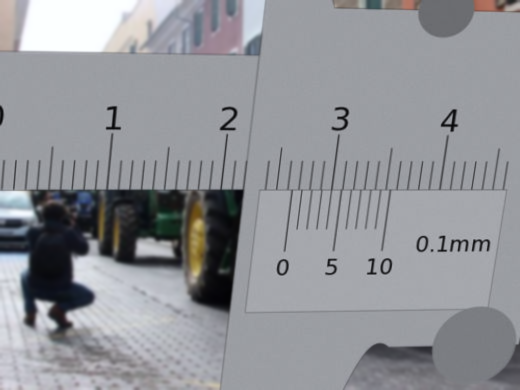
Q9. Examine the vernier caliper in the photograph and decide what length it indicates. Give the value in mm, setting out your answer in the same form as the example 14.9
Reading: 26.4
